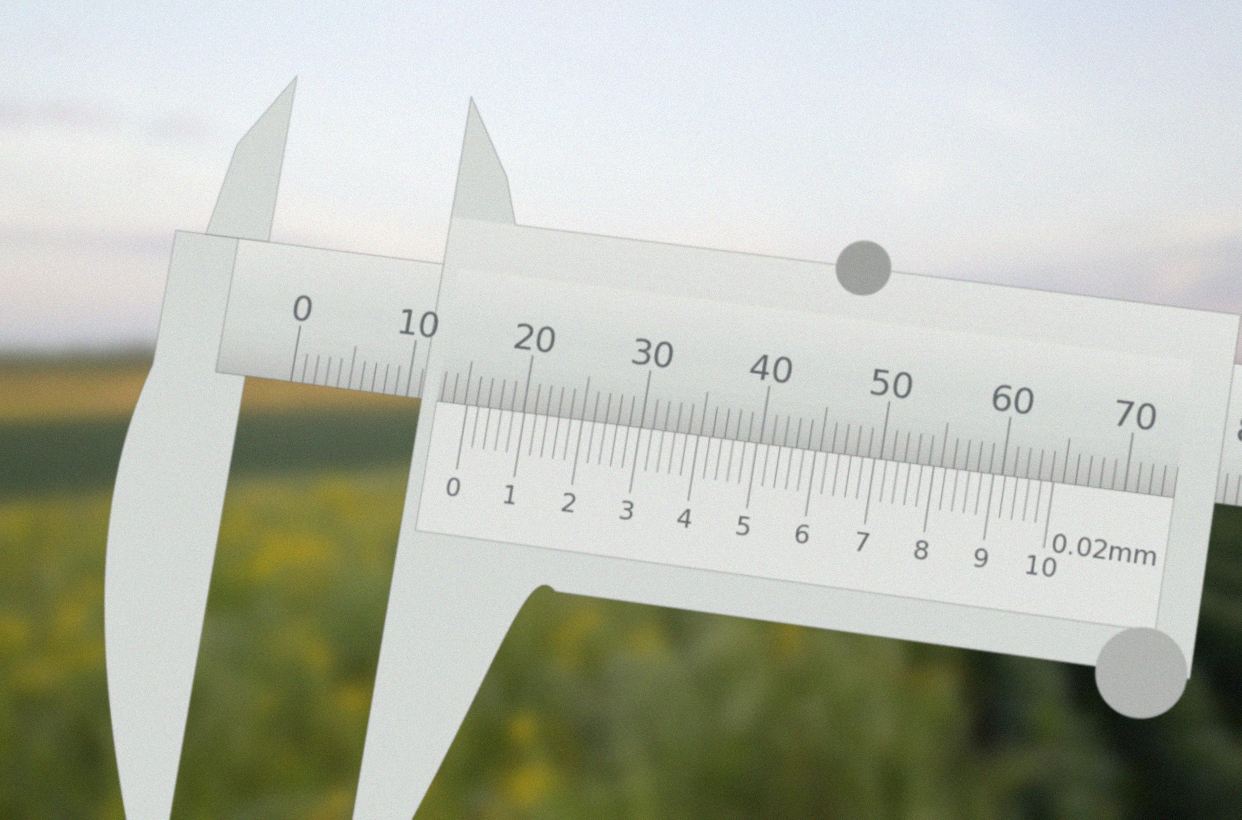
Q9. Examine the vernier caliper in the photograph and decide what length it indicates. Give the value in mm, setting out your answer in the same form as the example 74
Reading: 15.2
